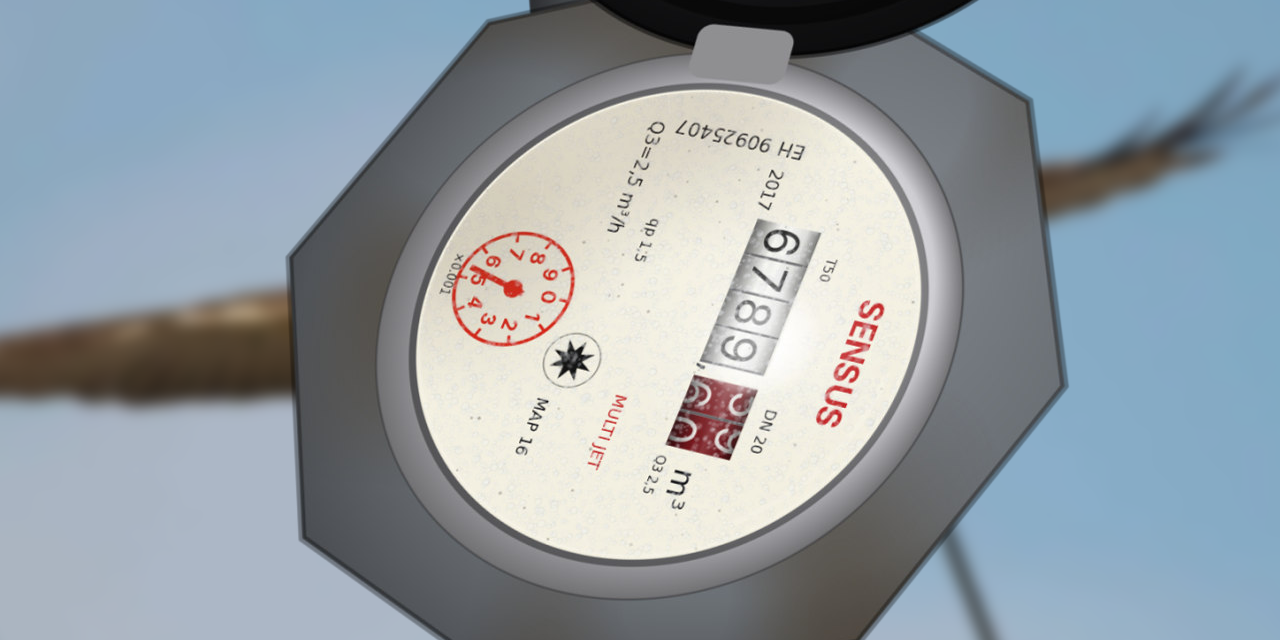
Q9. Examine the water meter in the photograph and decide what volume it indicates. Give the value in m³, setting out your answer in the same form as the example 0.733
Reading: 6789.595
